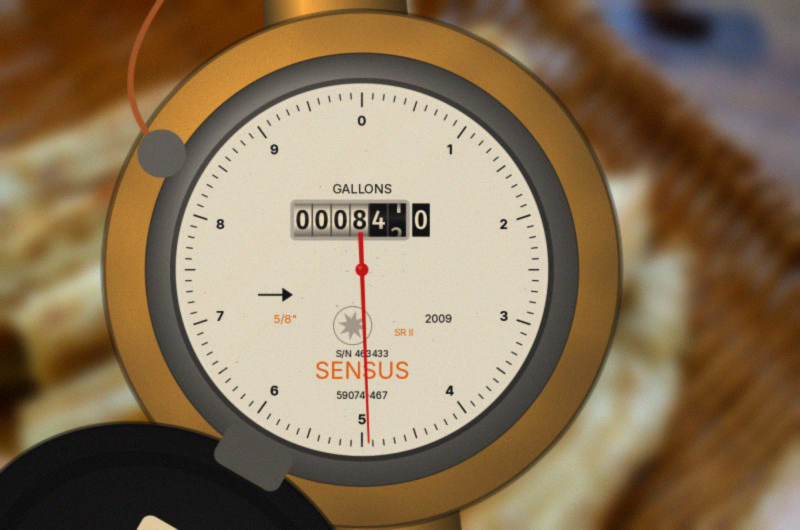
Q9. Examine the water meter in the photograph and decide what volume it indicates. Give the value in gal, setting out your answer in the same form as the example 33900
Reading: 8414.9
